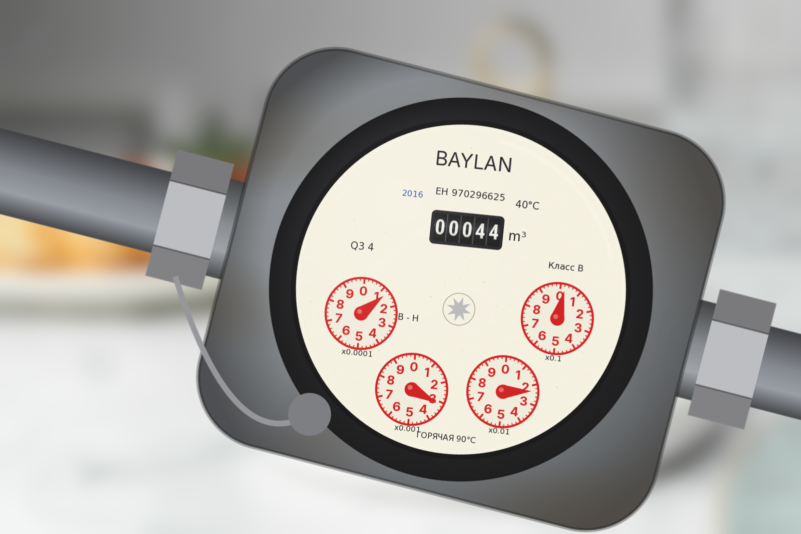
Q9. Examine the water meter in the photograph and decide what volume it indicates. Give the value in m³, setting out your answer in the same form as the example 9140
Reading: 44.0231
